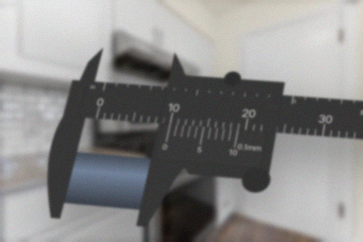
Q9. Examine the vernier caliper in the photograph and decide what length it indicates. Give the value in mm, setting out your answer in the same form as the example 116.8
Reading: 10.0
